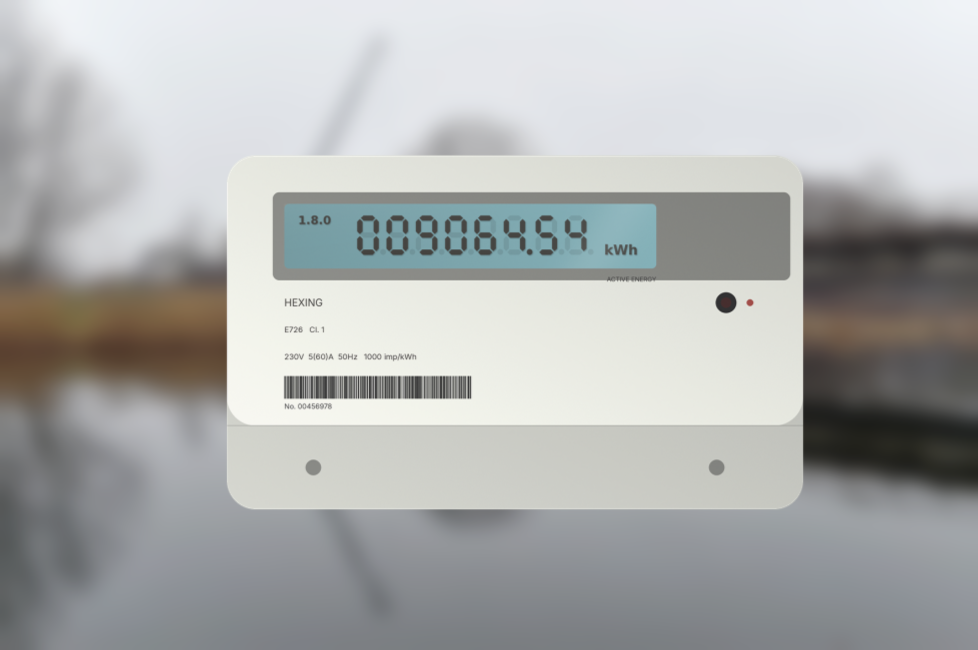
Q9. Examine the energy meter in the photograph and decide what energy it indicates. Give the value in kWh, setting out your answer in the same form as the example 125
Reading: 9064.54
